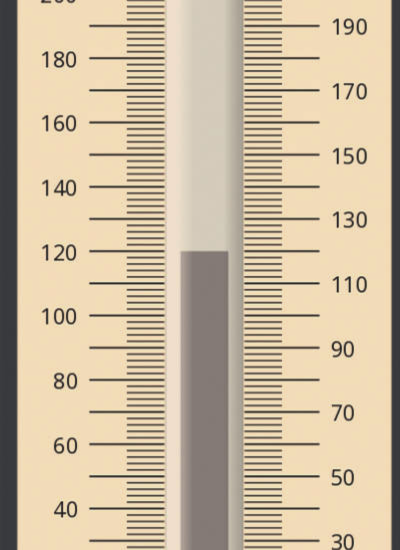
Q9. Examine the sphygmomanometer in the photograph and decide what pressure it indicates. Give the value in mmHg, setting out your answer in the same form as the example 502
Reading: 120
